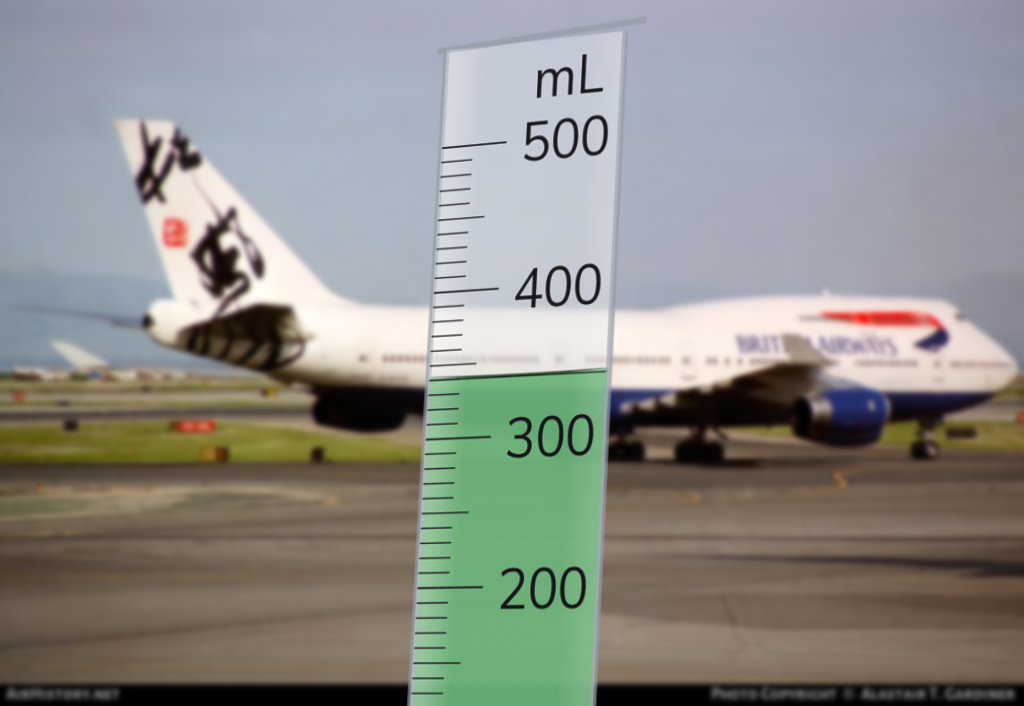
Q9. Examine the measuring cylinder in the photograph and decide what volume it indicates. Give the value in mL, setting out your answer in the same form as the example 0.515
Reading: 340
